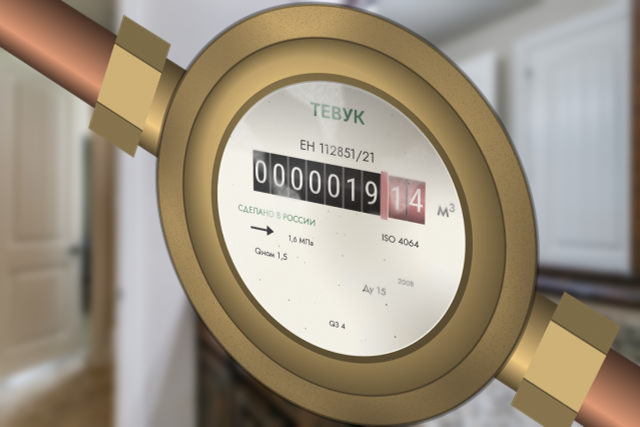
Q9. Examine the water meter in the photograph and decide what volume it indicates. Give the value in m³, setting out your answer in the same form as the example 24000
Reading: 19.14
